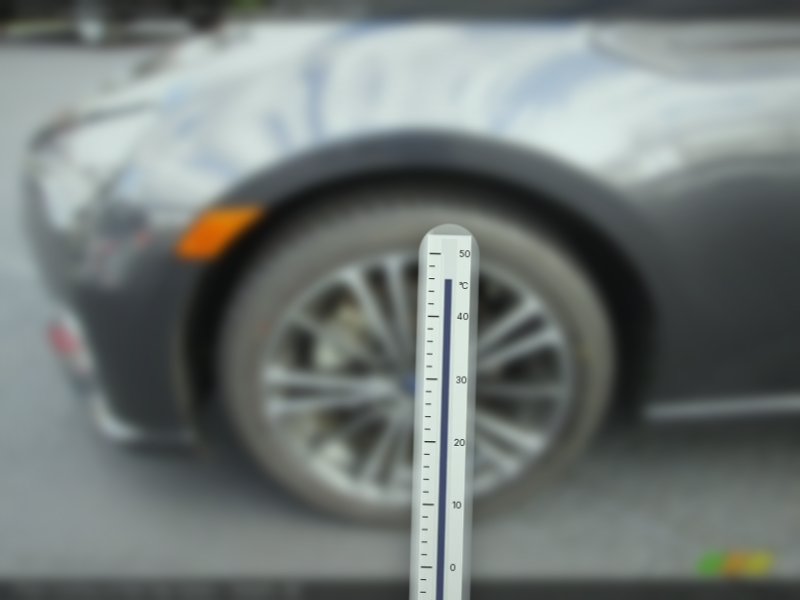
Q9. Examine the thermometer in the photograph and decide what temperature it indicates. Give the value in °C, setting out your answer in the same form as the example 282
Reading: 46
